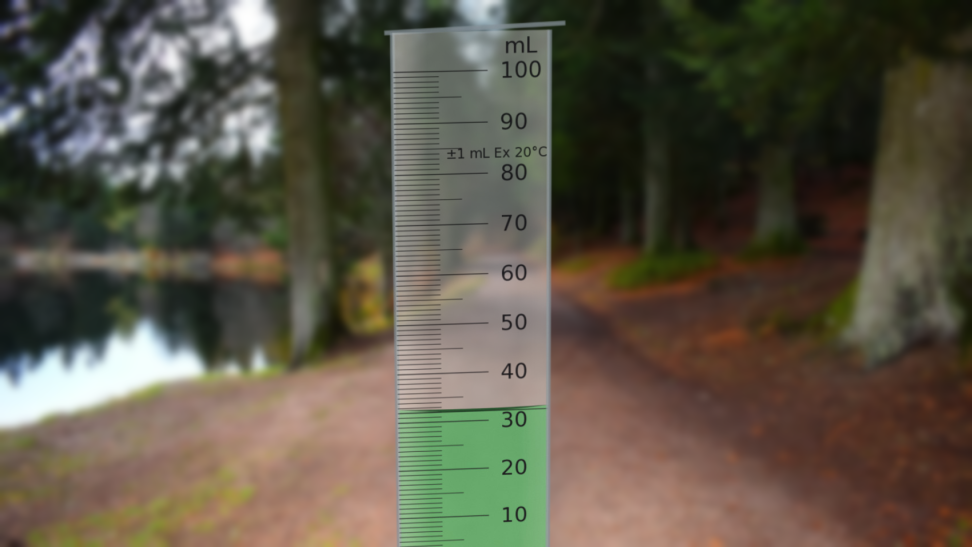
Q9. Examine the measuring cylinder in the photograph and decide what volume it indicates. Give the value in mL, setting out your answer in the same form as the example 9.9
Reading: 32
